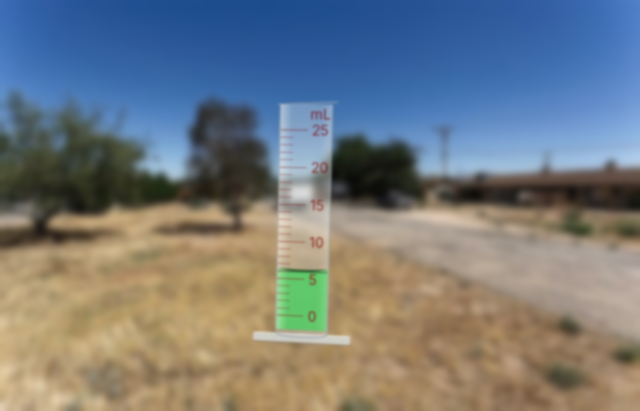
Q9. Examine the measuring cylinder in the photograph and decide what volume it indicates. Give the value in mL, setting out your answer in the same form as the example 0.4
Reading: 6
